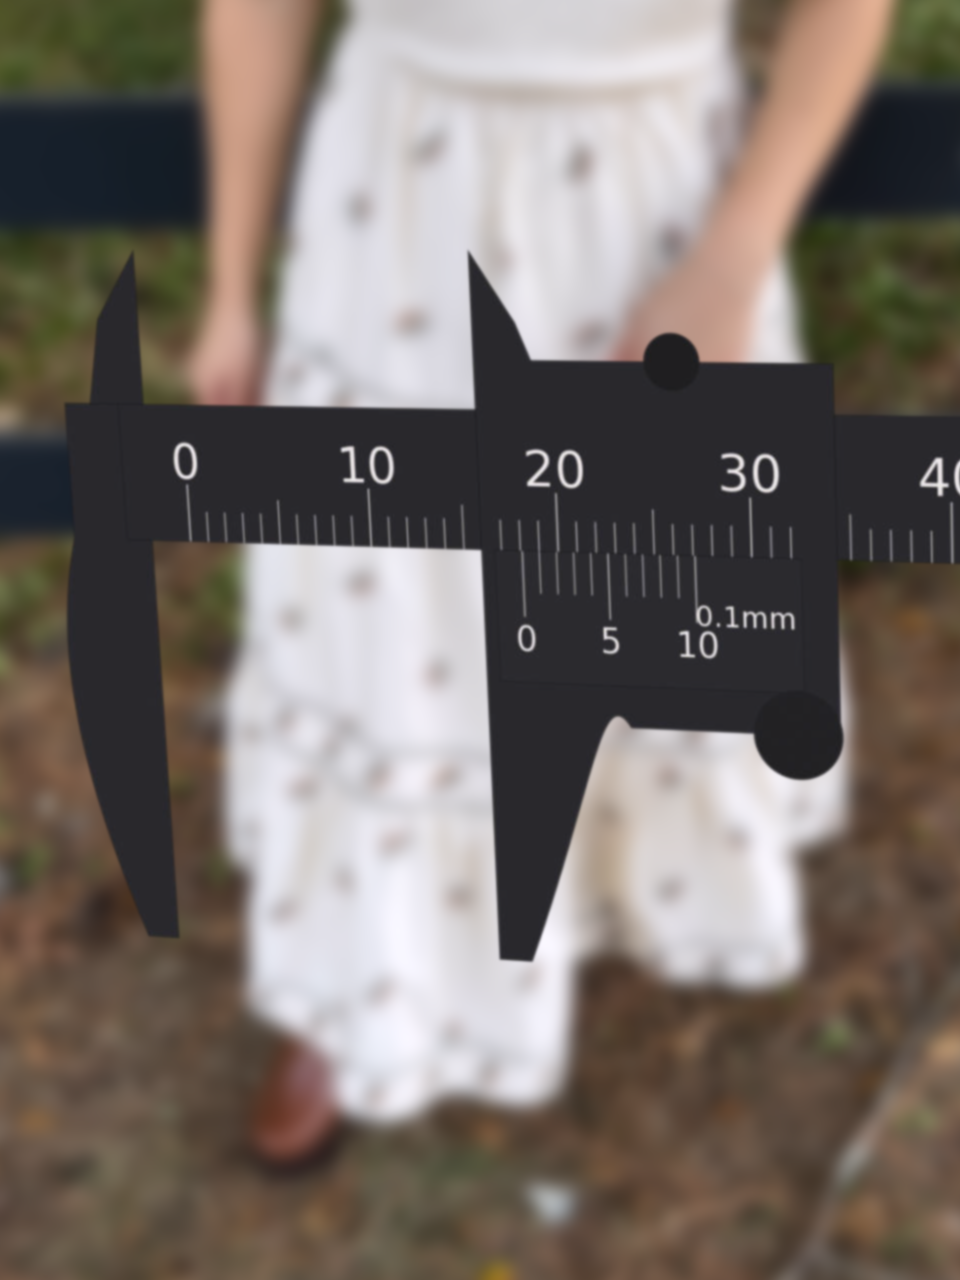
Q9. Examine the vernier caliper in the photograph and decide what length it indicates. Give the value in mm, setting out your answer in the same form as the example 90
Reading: 18.1
